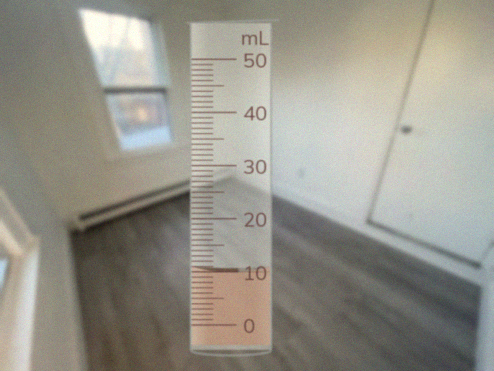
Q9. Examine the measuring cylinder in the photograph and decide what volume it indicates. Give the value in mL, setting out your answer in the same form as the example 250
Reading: 10
